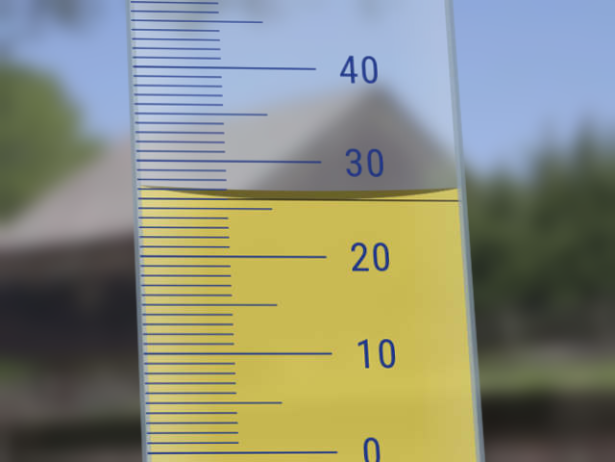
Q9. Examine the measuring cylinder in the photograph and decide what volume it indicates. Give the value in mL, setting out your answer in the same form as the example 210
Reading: 26
